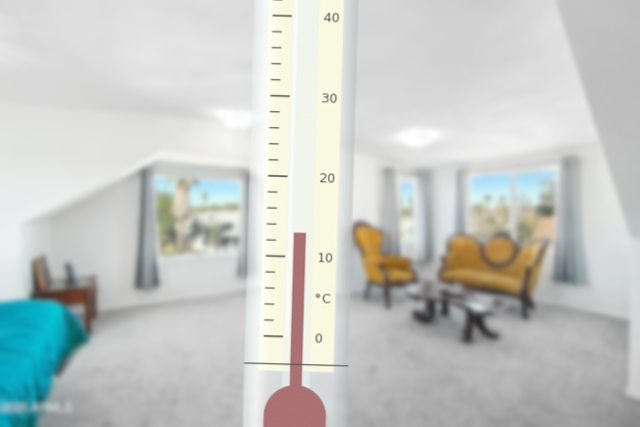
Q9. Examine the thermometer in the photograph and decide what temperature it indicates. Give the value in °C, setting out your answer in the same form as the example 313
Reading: 13
